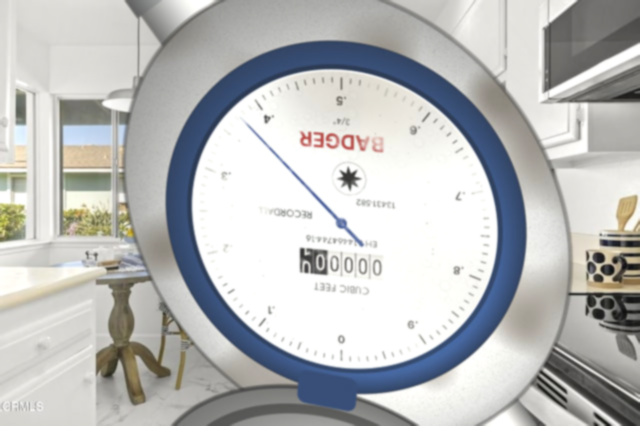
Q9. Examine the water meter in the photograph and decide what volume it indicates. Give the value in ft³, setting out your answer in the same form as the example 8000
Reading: 0.37
